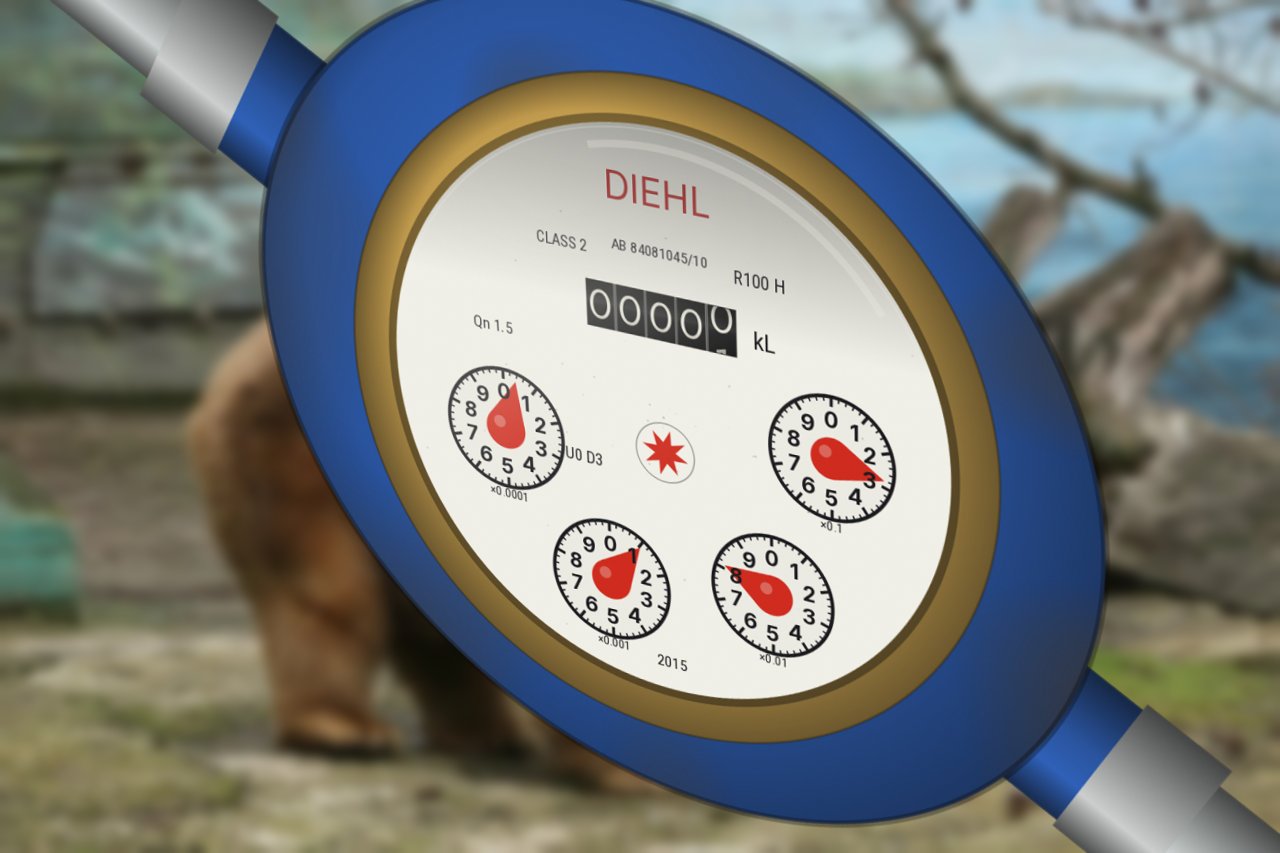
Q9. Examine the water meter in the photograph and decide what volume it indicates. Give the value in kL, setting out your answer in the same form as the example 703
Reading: 0.2810
